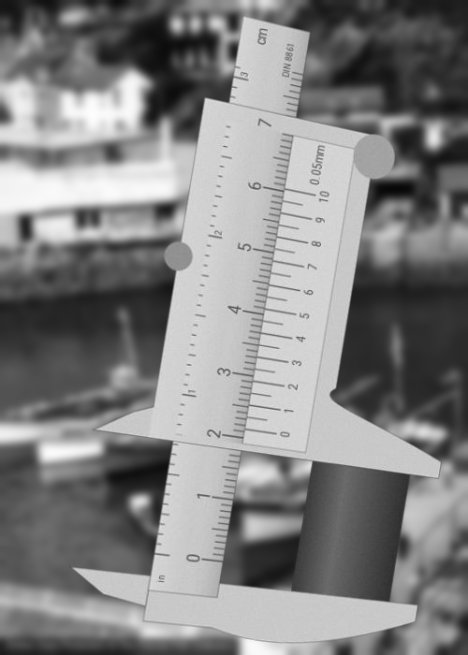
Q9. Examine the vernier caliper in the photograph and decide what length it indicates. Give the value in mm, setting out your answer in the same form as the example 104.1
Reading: 21.4
